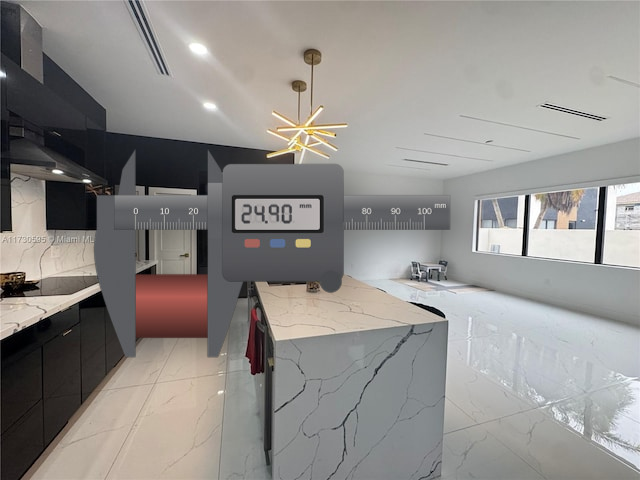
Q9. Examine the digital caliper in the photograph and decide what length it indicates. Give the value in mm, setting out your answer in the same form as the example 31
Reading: 24.90
